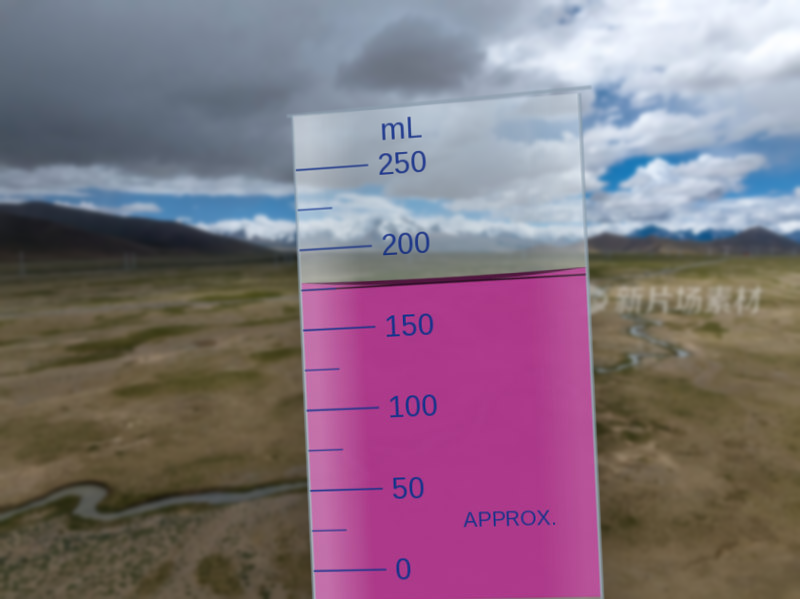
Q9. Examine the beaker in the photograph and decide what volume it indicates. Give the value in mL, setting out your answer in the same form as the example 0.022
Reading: 175
